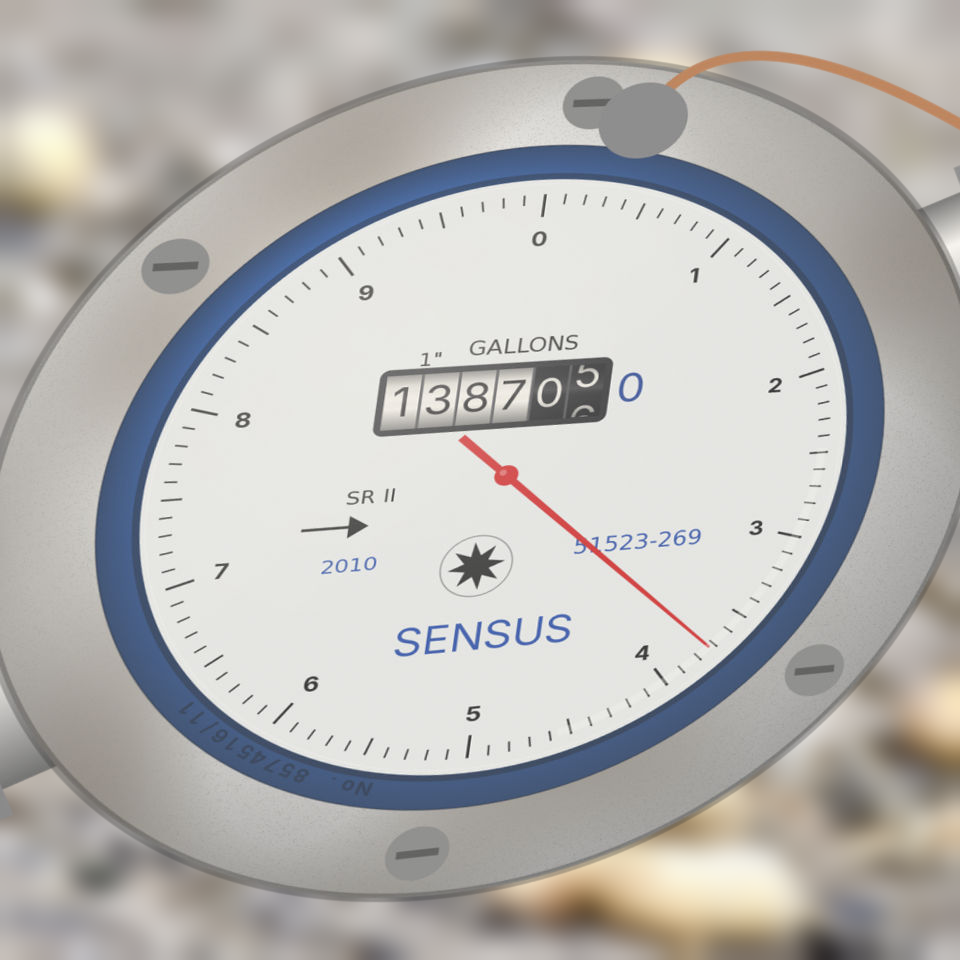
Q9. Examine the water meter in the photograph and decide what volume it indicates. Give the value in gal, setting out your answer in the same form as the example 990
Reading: 1387053.7
